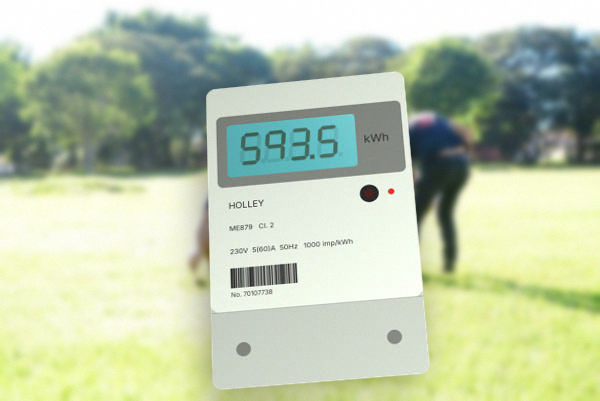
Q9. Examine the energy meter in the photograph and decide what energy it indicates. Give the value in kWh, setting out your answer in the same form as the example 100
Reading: 593.5
